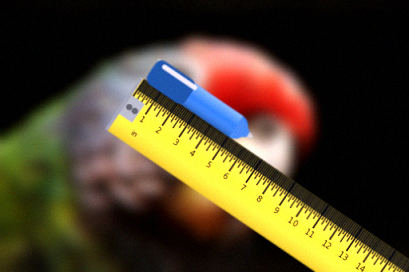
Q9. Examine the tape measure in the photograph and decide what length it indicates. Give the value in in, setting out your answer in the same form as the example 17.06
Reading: 6
